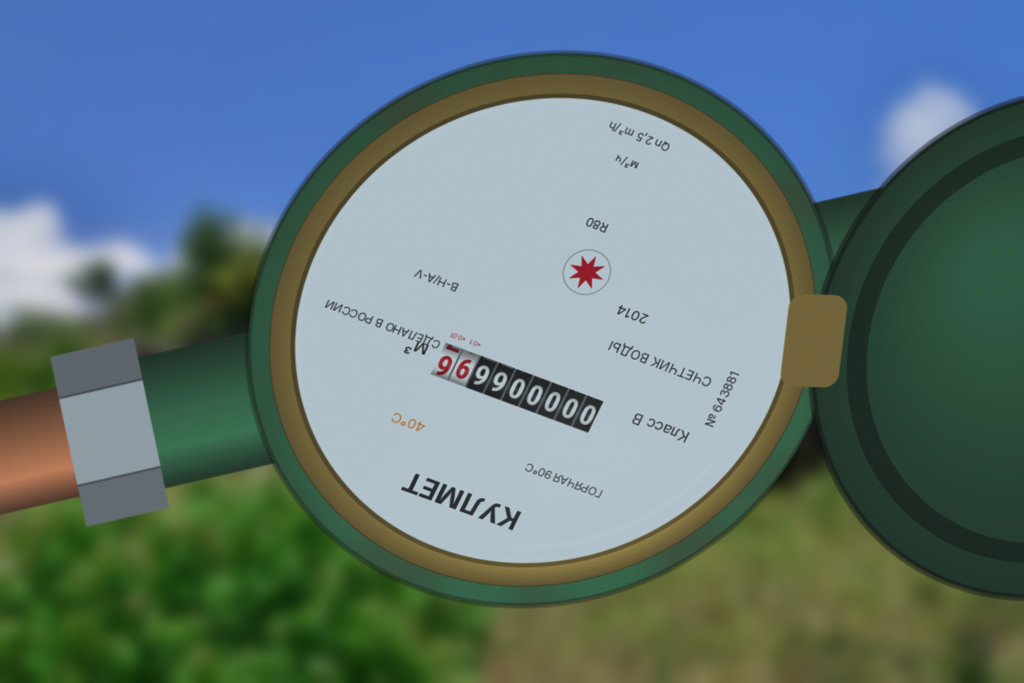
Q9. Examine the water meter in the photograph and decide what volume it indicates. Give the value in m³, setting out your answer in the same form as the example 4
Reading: 66.96
